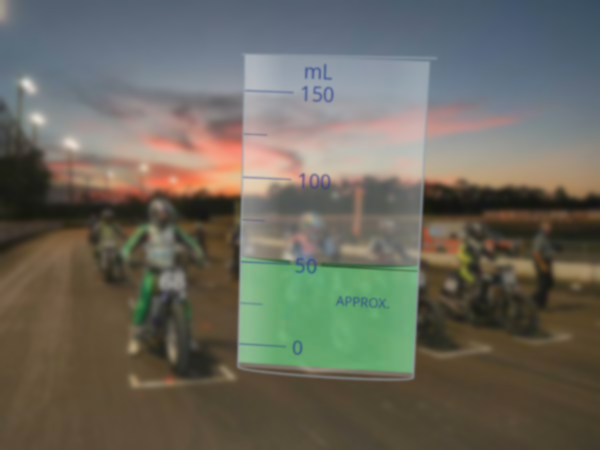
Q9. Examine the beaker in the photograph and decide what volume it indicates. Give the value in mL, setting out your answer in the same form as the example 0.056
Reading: 50
